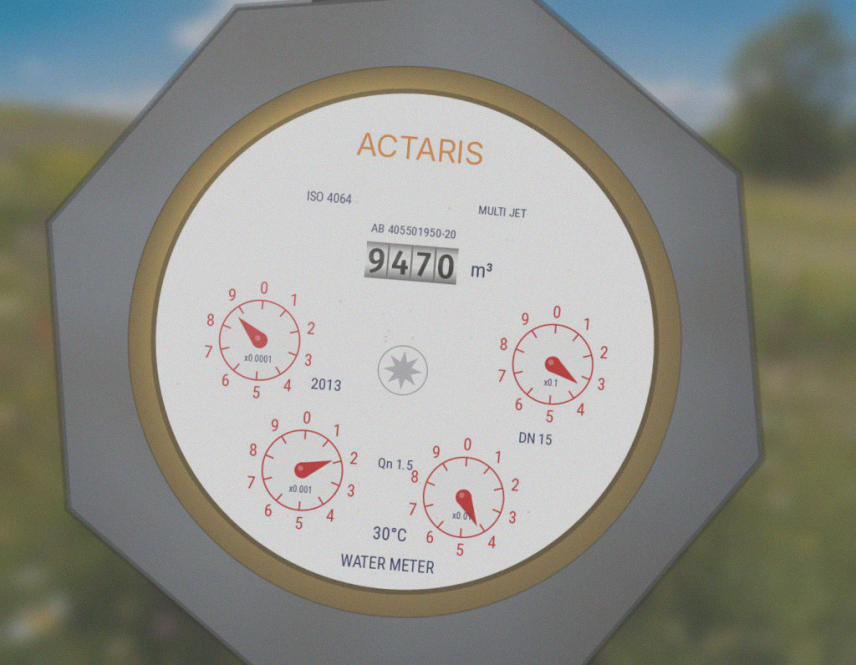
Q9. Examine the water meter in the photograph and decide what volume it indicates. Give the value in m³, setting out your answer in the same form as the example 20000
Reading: 9470.3418
